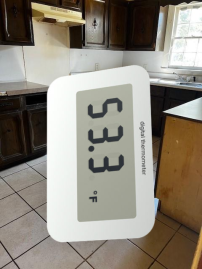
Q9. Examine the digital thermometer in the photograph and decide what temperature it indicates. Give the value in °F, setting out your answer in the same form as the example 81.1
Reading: 53.3
